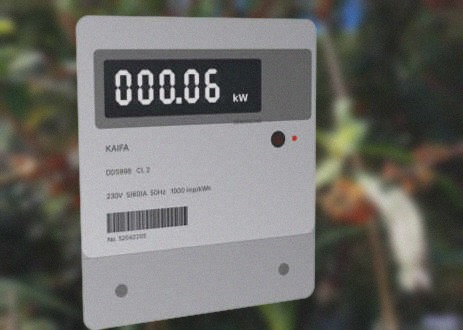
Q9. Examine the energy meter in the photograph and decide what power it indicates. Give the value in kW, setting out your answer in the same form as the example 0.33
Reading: 0.06
